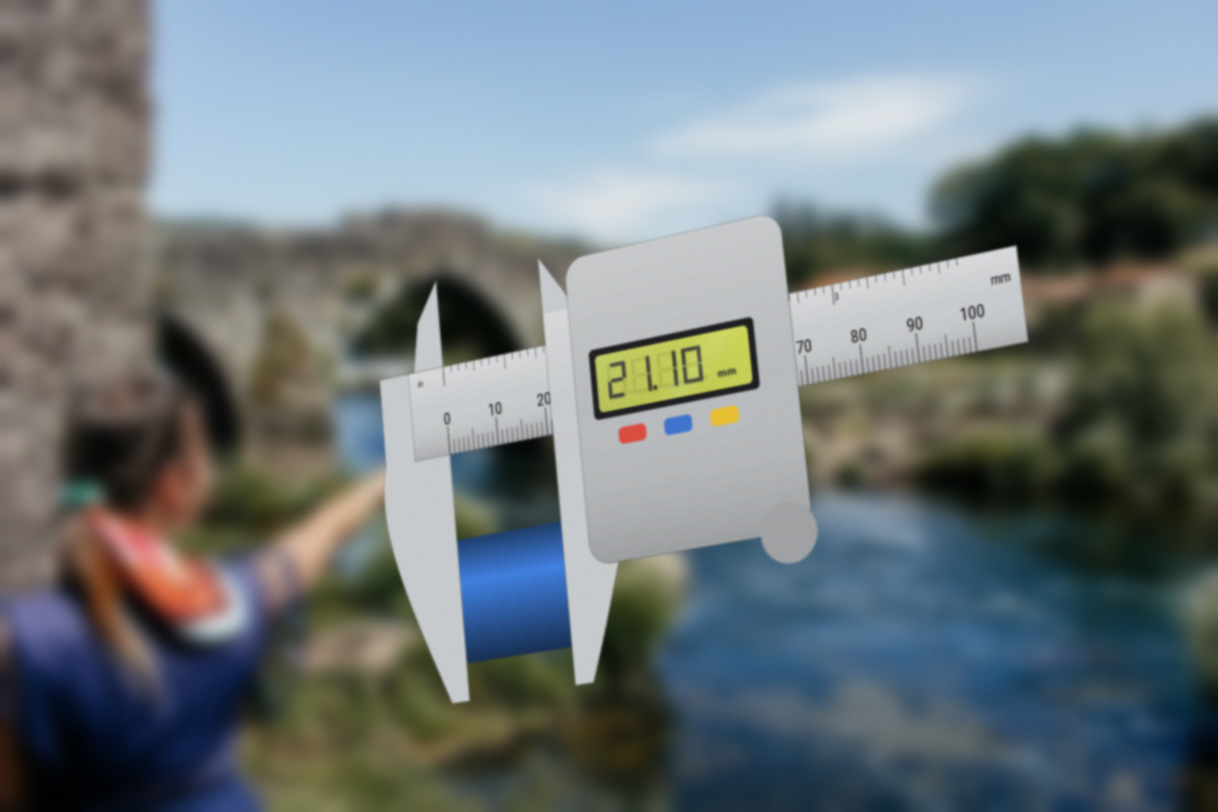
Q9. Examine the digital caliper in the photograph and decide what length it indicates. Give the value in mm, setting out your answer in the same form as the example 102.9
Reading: 21.10
